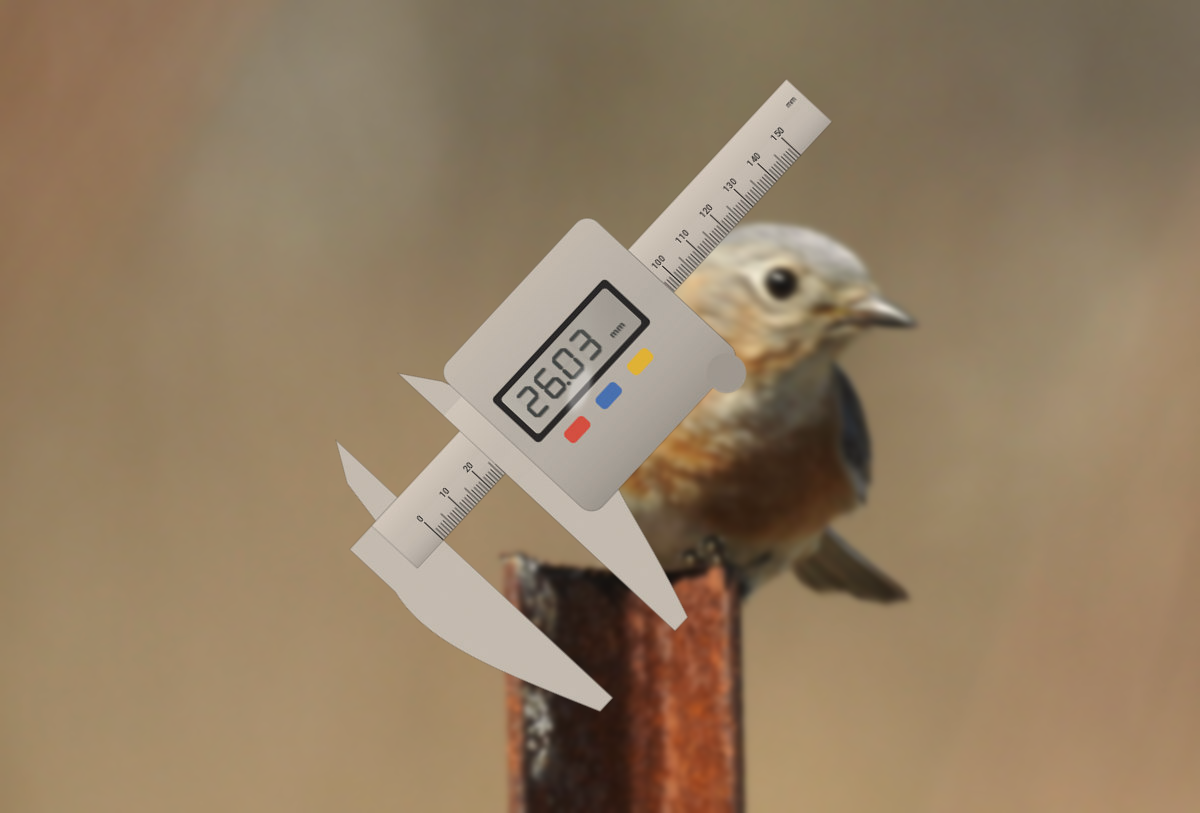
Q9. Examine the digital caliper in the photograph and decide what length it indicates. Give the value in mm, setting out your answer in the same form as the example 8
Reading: 26.03
